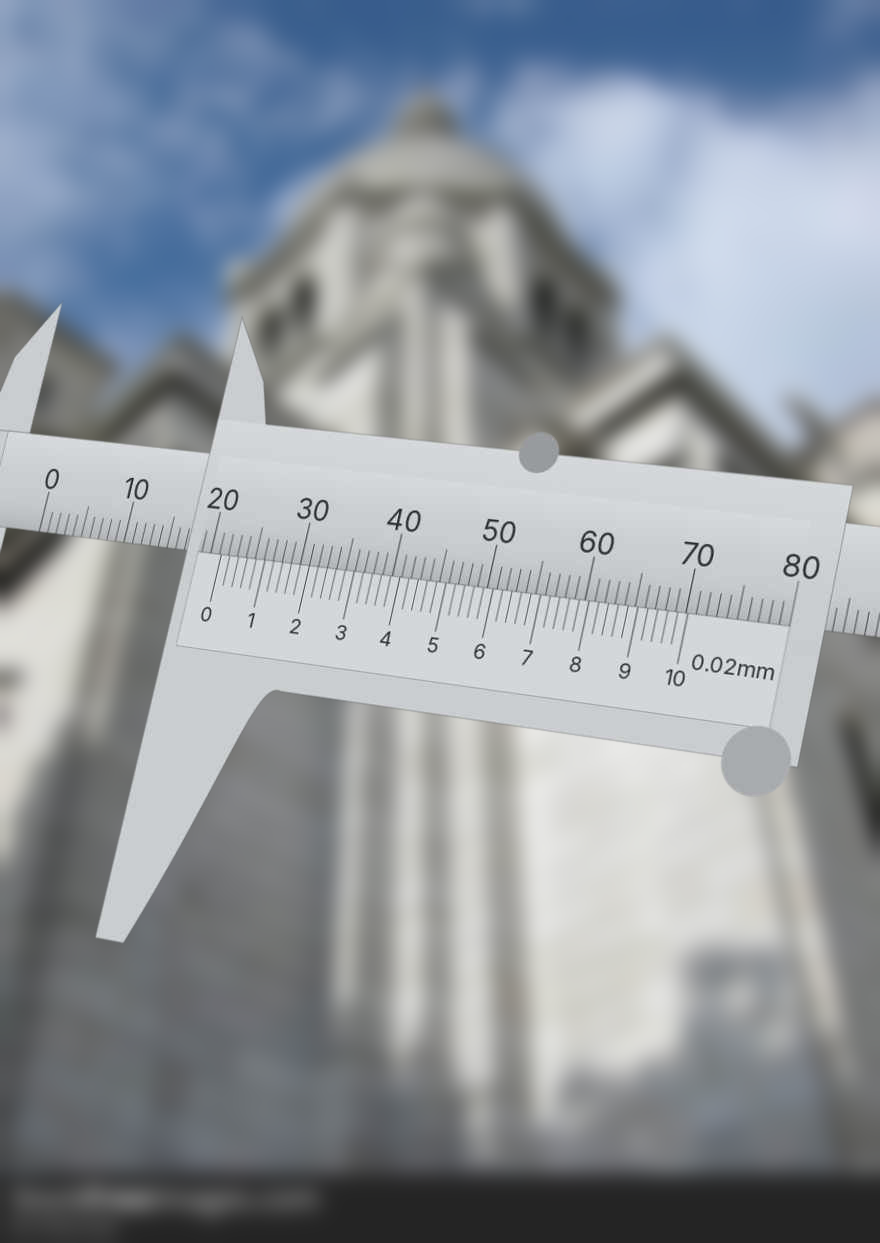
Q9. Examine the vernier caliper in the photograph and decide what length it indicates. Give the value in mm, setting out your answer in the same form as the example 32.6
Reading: 21.2
